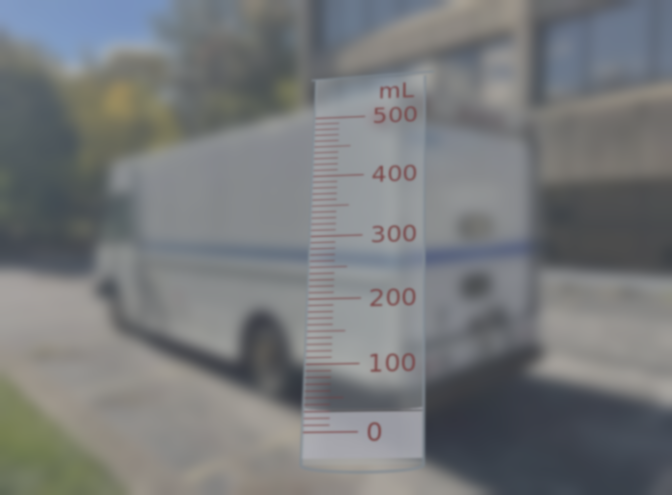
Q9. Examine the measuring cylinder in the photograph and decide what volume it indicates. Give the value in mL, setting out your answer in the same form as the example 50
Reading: 30
